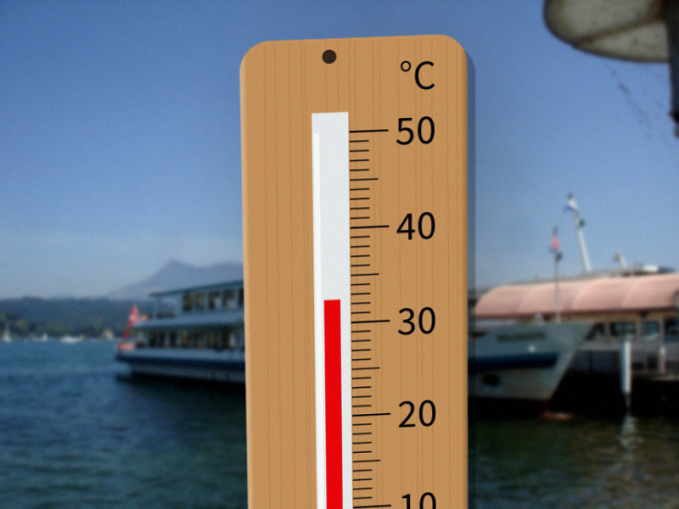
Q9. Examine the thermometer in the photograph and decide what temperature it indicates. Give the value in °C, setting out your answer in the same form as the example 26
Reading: 32.5
